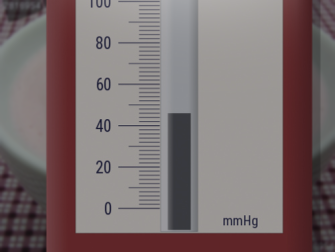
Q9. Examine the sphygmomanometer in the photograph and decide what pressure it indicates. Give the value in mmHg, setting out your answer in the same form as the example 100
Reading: 46
